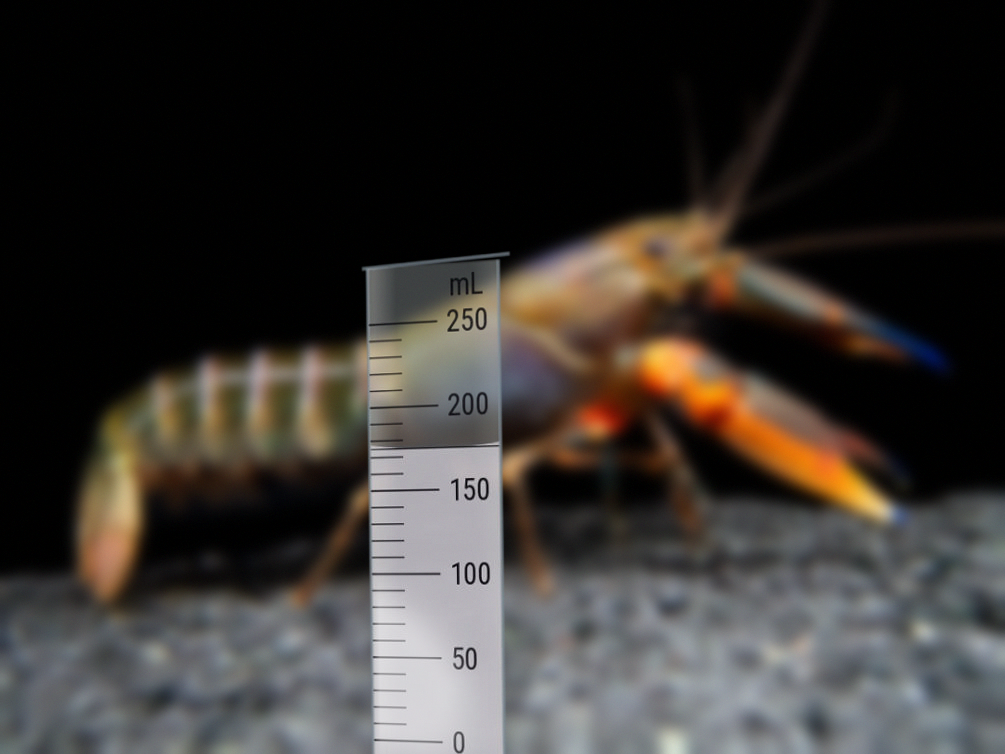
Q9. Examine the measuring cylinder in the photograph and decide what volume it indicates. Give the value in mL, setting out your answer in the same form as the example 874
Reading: 175
